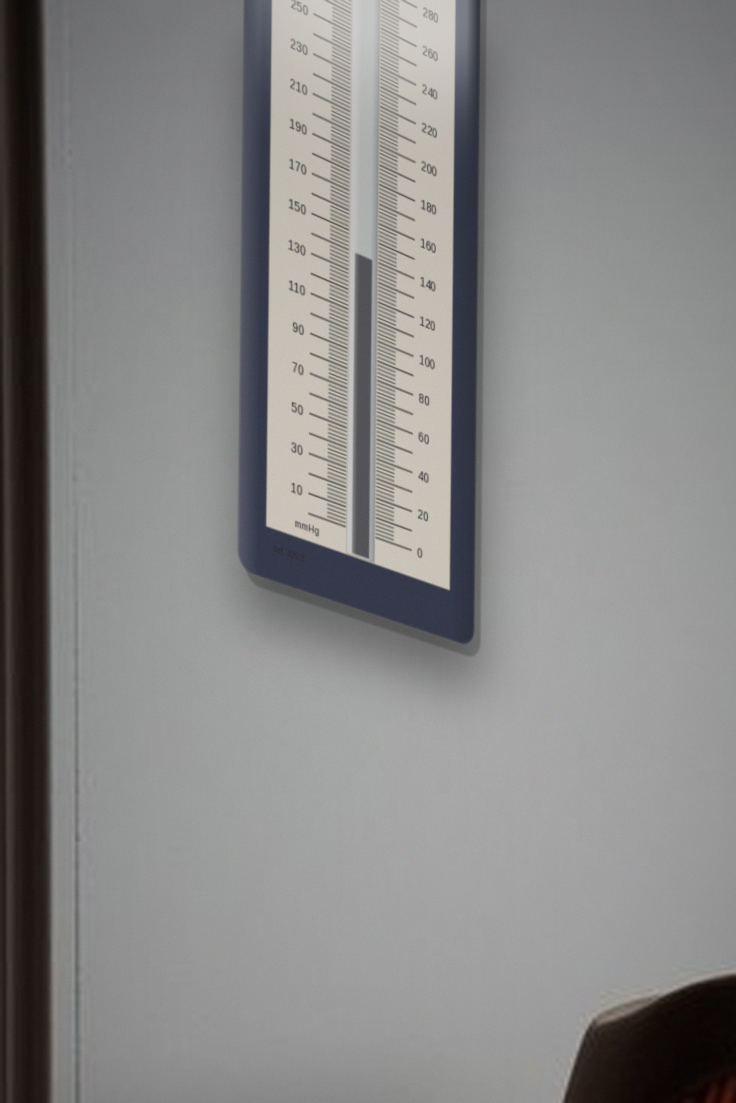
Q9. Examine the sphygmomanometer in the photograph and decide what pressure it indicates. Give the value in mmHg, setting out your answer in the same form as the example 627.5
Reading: 140
